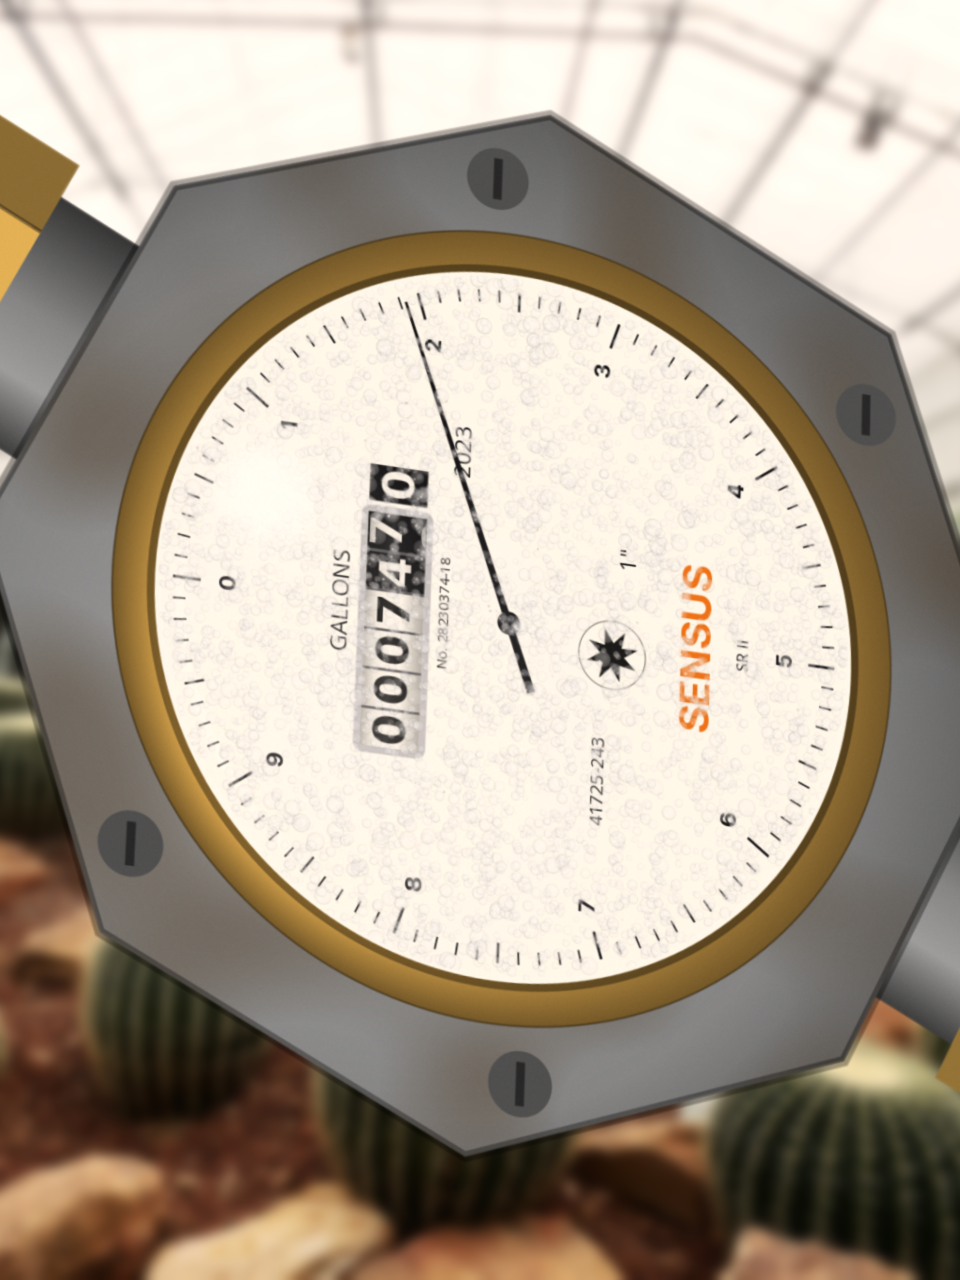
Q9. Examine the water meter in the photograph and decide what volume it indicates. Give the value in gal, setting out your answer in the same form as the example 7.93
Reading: 7471.9
